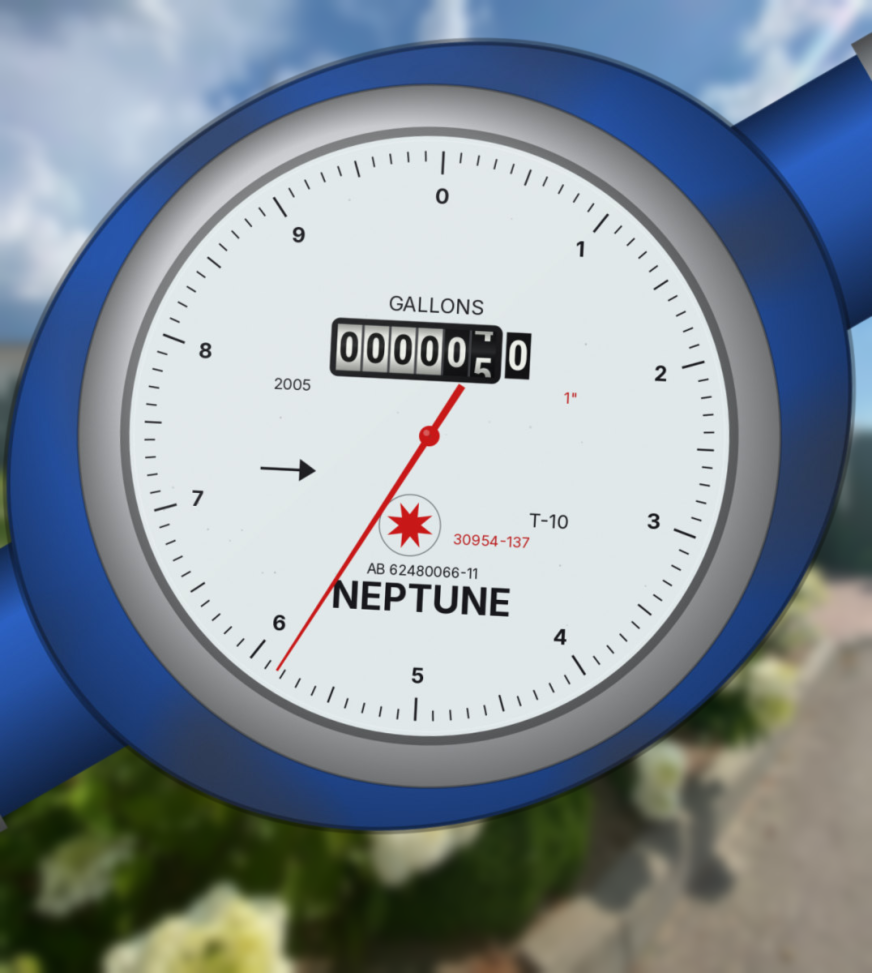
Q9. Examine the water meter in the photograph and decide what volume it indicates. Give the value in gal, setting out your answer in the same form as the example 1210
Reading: 45.8
